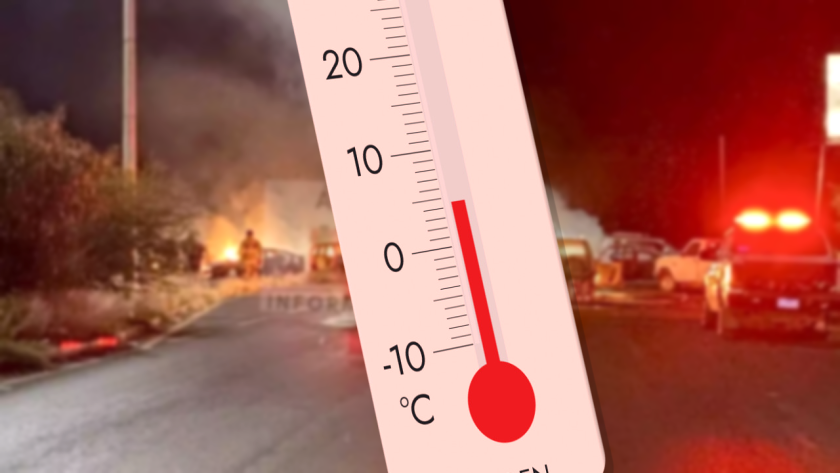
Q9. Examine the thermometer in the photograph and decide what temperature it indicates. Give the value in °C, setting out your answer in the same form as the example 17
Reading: 4.5
